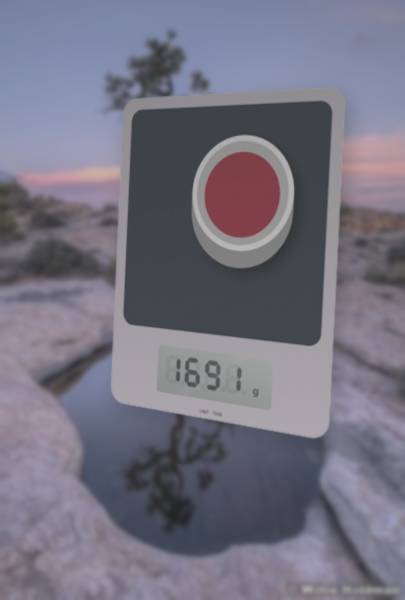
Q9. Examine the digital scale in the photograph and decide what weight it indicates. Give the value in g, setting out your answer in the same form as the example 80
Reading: 1691
